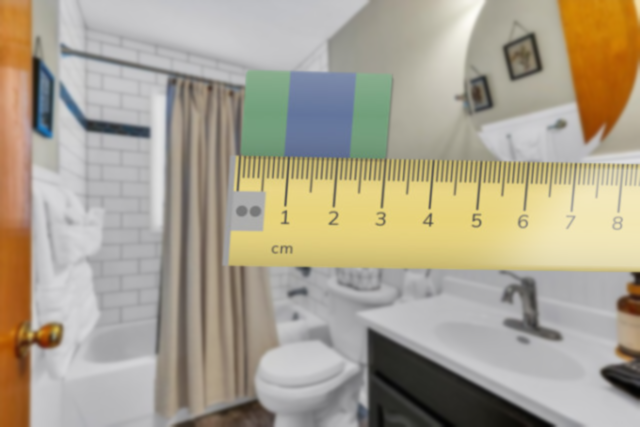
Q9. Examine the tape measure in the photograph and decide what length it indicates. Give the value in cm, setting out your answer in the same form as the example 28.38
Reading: 3
